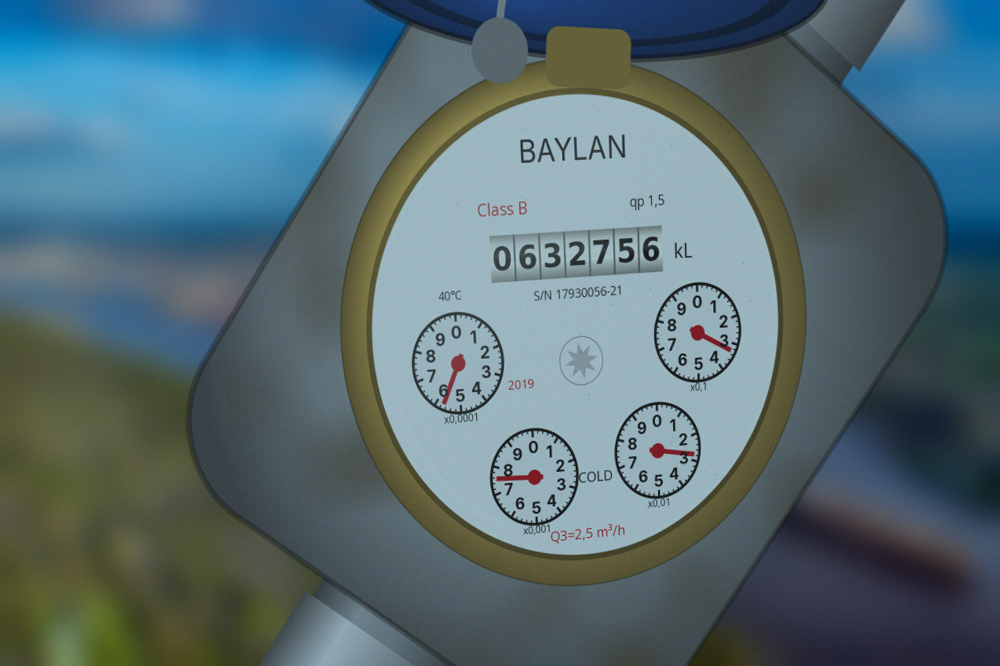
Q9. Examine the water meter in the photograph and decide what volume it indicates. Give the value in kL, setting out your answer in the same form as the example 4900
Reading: 632756.3275
